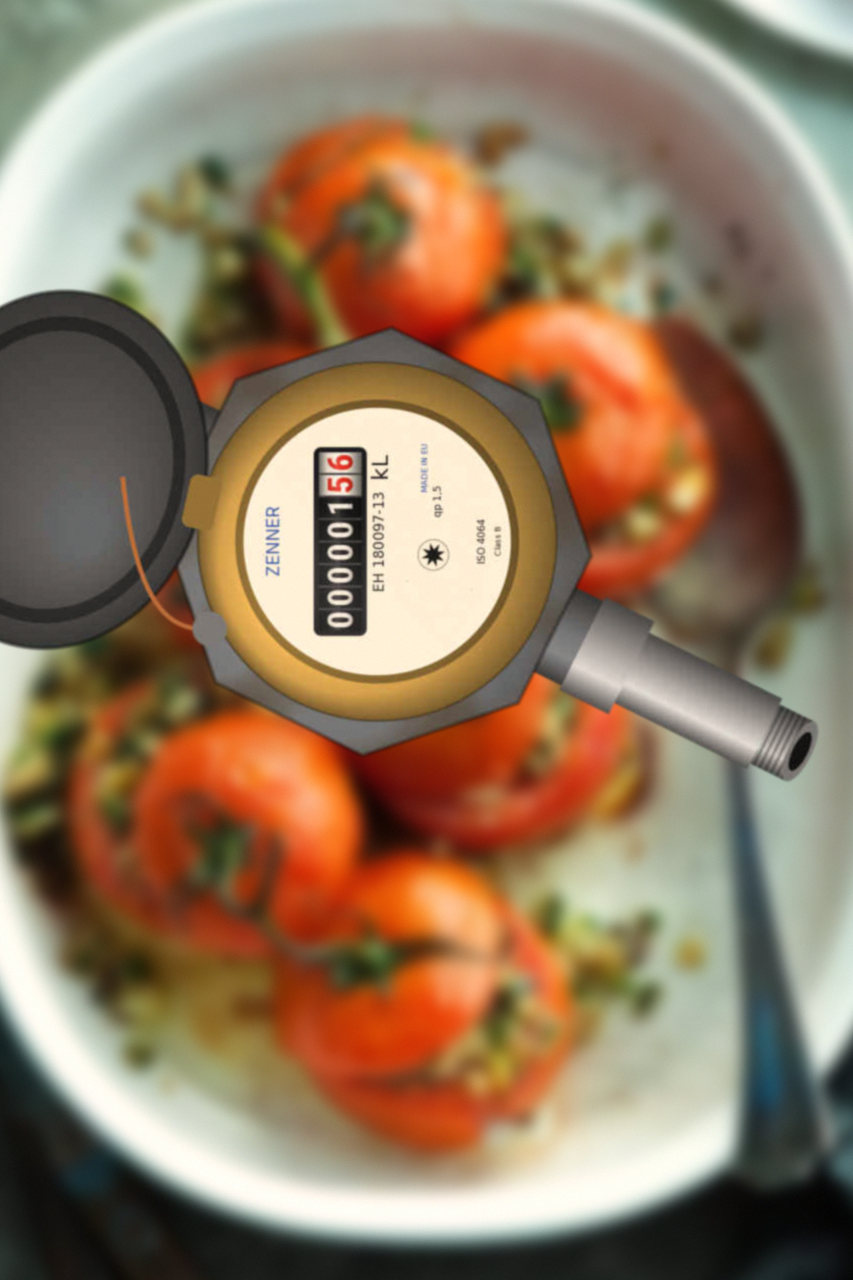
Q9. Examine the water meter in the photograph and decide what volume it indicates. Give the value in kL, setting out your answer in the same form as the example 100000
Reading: 1.56
